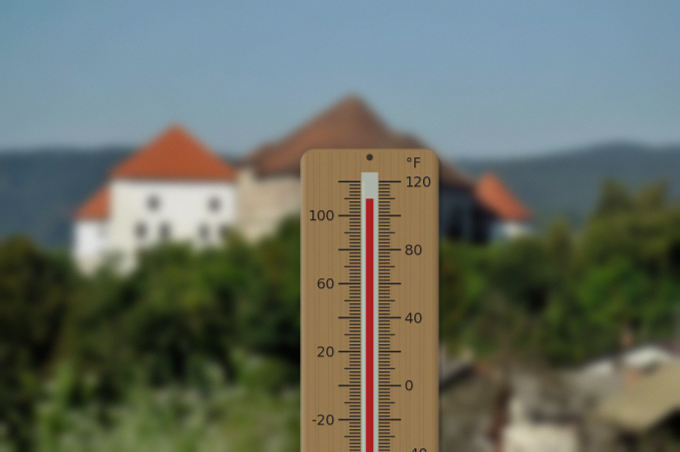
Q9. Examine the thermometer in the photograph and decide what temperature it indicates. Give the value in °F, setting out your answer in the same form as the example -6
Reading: 110
